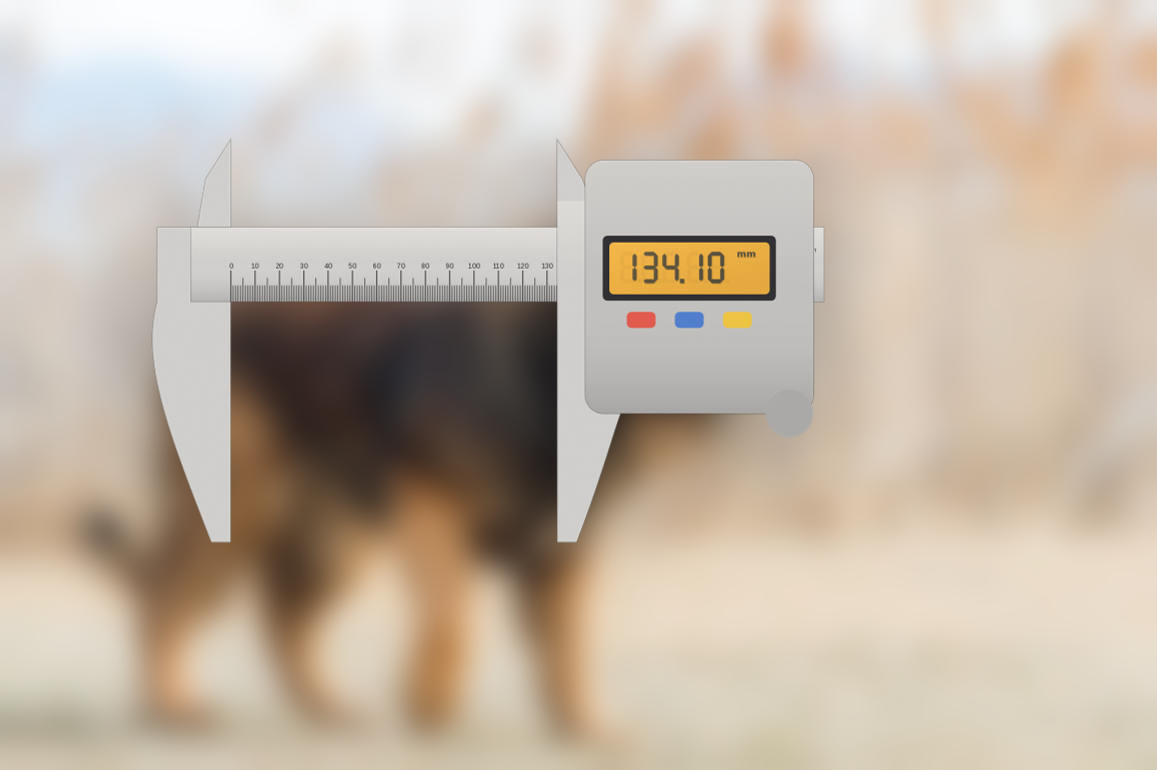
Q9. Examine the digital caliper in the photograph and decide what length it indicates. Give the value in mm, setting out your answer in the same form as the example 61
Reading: 134.10
